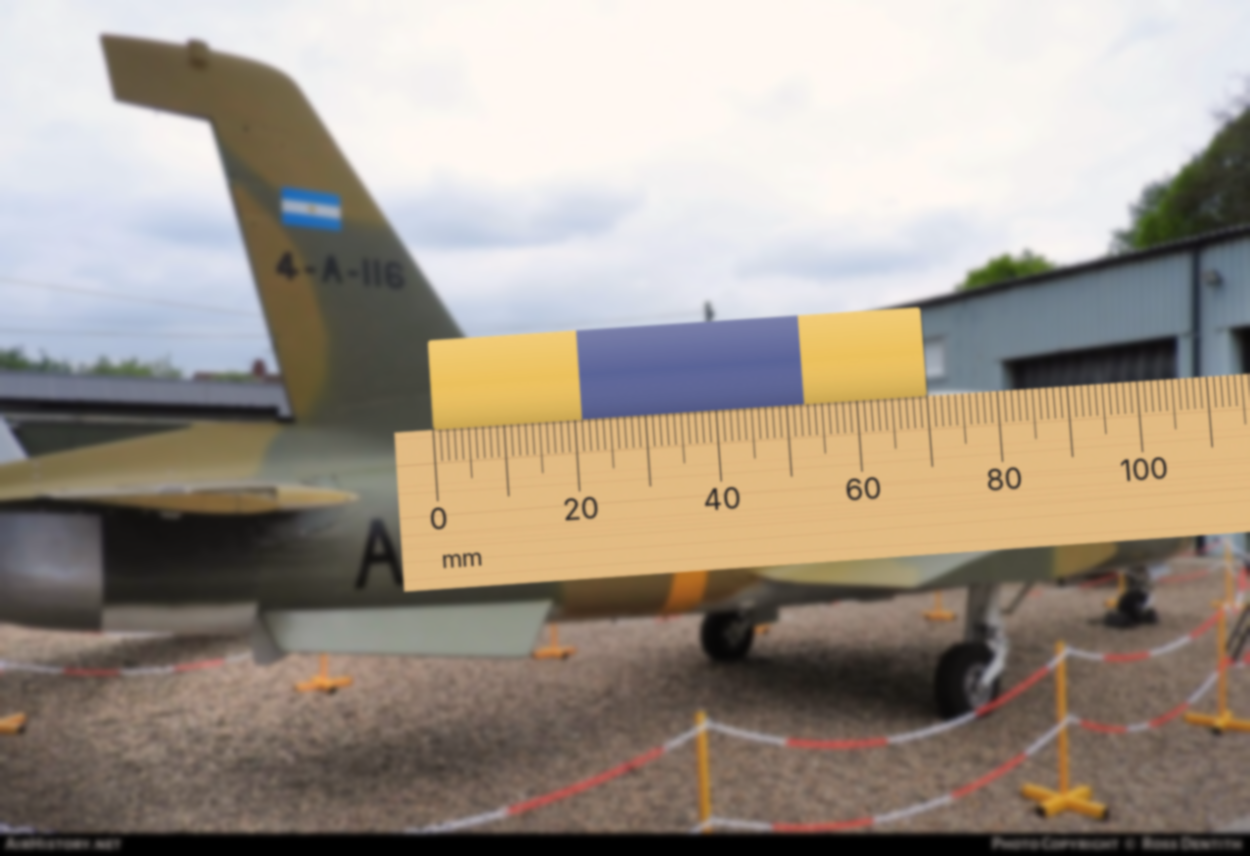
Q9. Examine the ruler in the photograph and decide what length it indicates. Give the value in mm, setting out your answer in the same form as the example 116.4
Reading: 70
